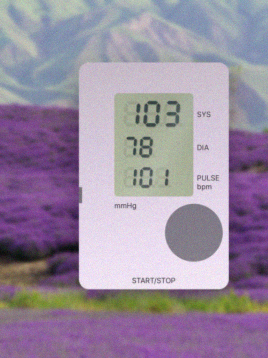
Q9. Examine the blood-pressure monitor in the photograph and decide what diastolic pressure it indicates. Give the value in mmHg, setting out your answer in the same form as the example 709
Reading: 78
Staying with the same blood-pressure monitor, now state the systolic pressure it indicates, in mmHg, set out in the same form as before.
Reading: 103
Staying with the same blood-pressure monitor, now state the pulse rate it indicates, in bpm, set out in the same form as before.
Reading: 101
